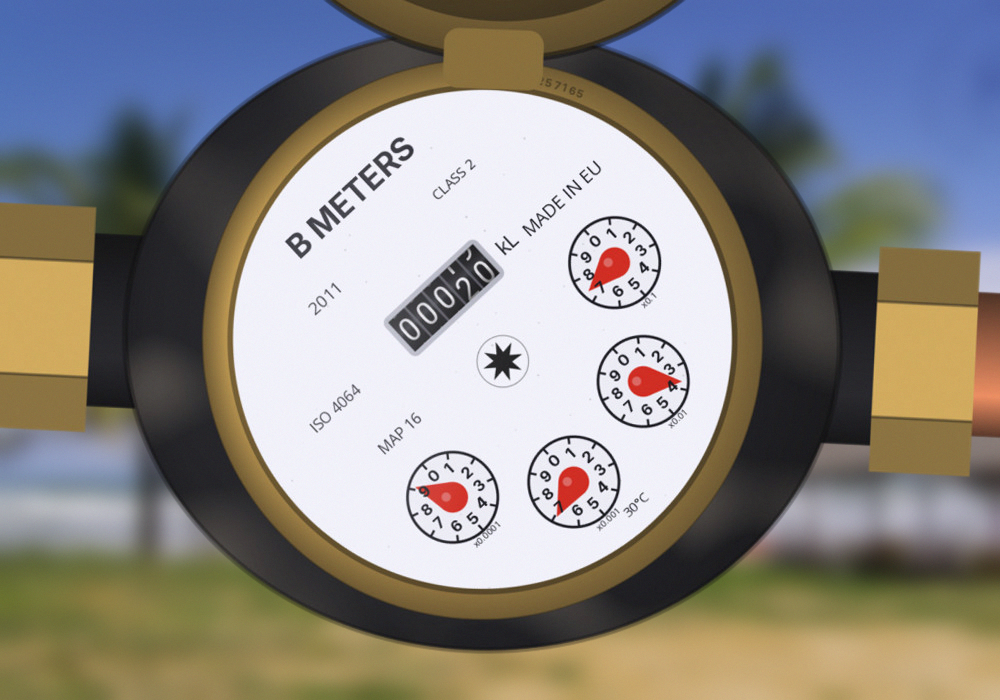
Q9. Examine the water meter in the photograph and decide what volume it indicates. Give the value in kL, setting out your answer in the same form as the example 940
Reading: 19.7369
